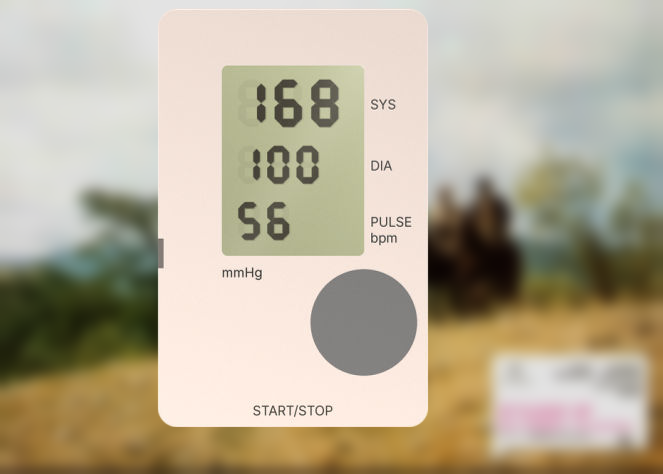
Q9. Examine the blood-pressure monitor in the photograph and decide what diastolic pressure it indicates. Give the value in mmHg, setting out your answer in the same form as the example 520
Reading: 100
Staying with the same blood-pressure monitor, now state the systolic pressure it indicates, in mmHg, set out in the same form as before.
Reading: 168
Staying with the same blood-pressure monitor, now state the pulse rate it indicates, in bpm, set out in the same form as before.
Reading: 56
